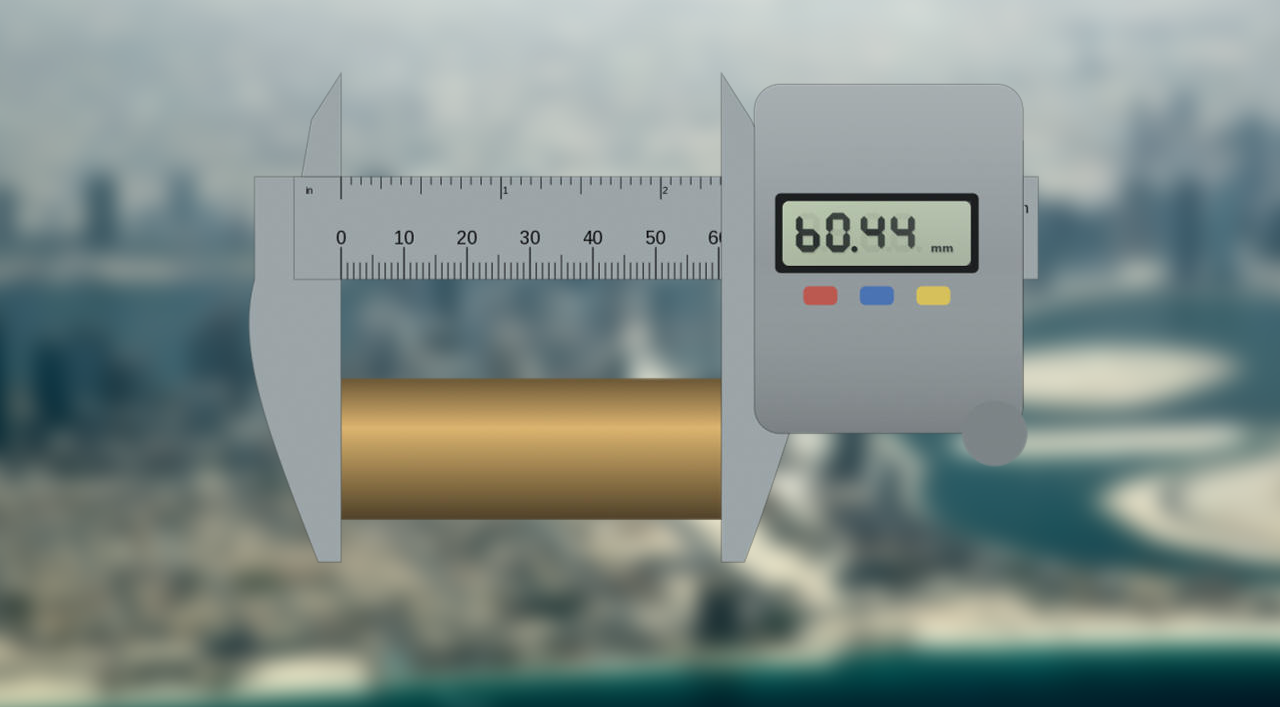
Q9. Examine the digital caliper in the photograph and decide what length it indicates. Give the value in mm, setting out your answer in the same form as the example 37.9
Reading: 60.44
